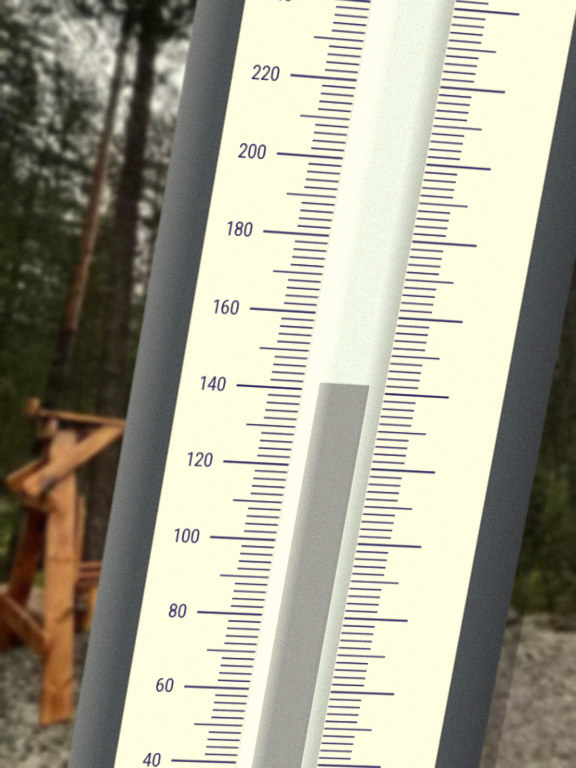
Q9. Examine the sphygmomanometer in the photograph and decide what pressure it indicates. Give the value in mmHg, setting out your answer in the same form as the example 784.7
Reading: 142
